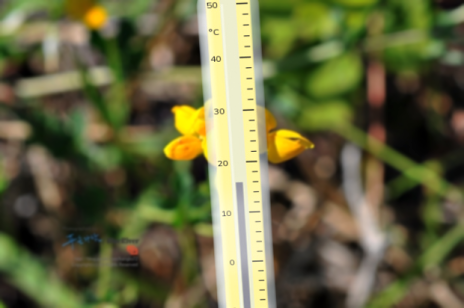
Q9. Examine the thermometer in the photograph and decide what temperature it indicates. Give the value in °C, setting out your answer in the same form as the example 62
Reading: 16
